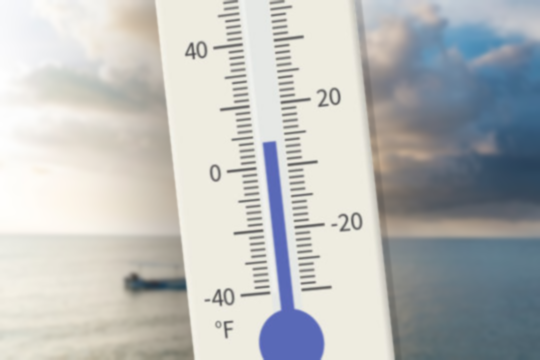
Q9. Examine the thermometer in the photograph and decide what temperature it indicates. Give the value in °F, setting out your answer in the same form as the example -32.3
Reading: 8
